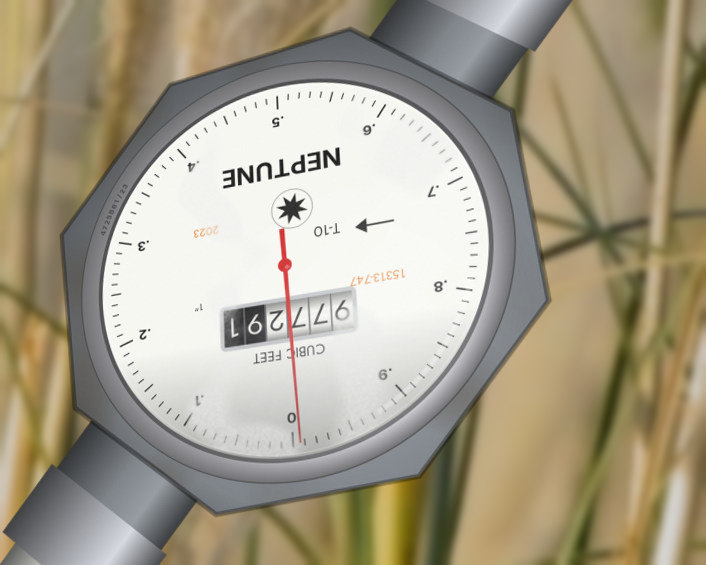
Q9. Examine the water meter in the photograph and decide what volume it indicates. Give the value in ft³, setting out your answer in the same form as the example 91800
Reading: 977290.99
